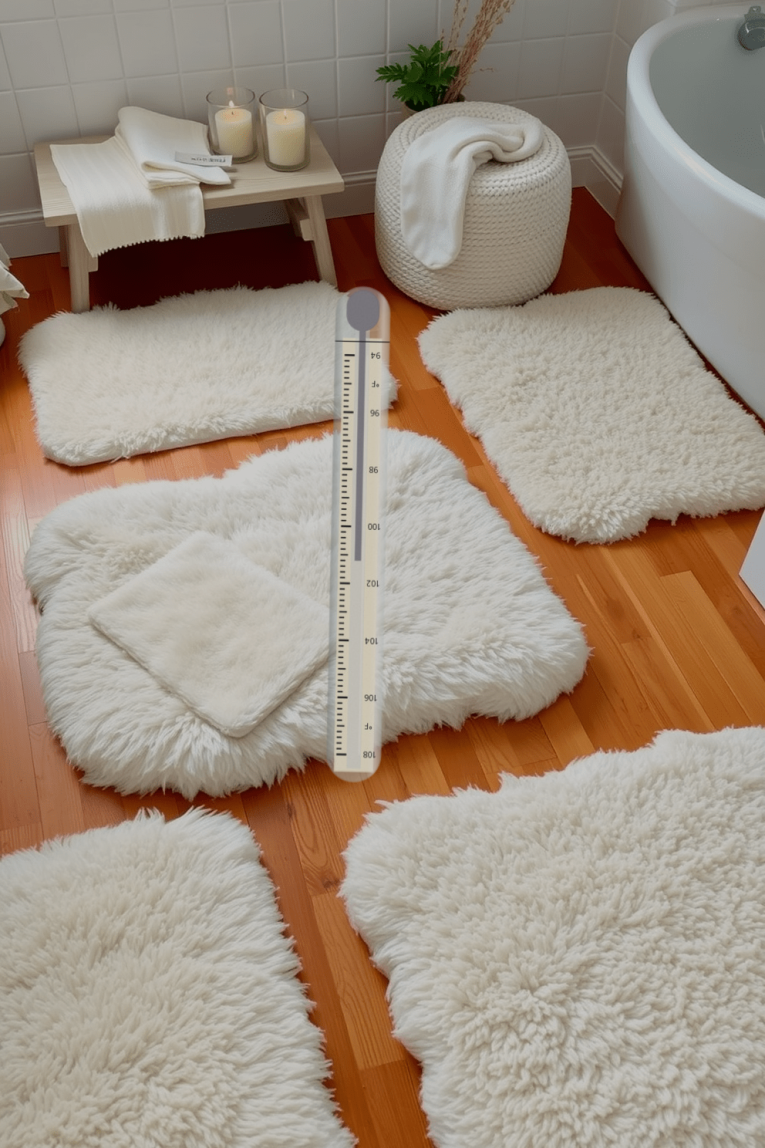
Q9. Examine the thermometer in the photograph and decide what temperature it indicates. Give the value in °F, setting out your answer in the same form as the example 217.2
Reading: 101.2
